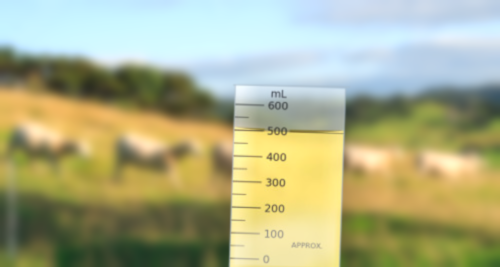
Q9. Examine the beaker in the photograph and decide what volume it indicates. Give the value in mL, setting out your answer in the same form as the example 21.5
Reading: 500
